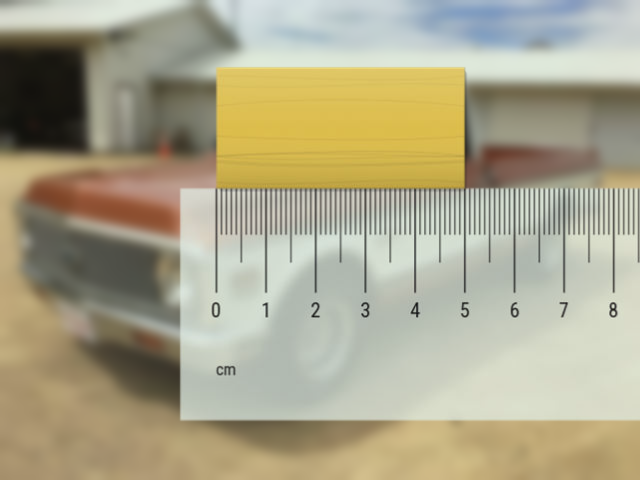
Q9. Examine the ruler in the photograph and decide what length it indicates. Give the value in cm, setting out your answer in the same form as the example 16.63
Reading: 5
